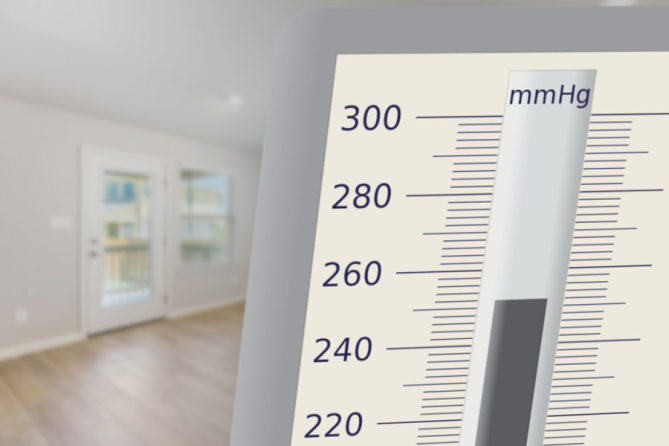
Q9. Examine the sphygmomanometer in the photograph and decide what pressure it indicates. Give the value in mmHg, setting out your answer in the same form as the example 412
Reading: 252
